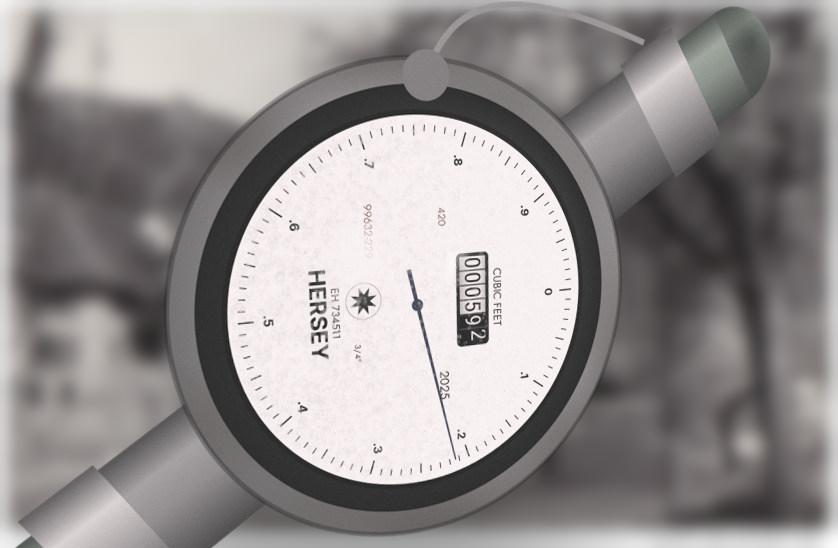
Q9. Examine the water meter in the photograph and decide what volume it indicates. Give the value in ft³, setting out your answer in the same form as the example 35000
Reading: 592.21
